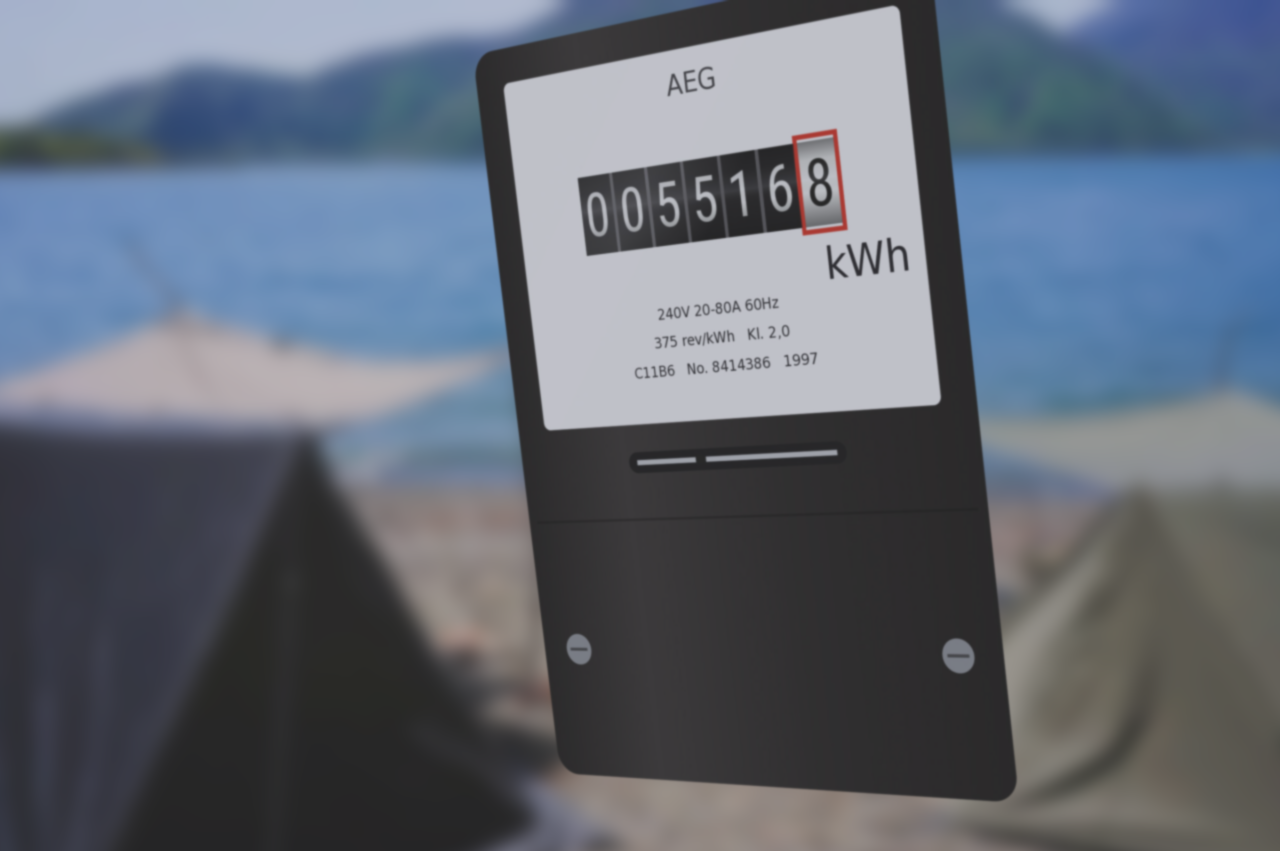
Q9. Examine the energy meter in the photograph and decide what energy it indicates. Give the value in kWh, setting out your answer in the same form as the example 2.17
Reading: 5516.8
